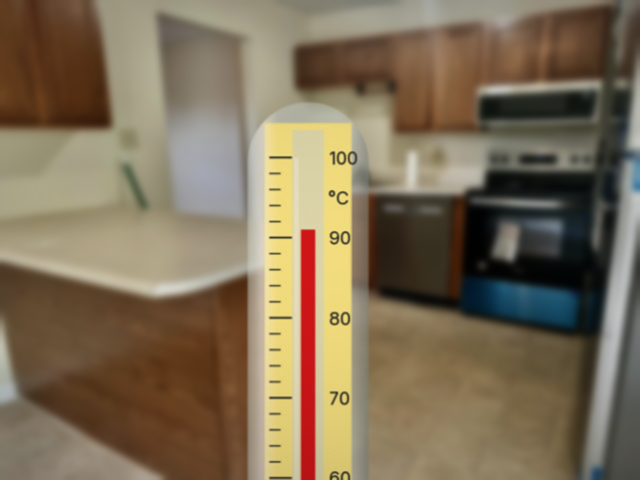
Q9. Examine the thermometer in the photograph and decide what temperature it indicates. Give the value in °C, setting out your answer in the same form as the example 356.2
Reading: 91
